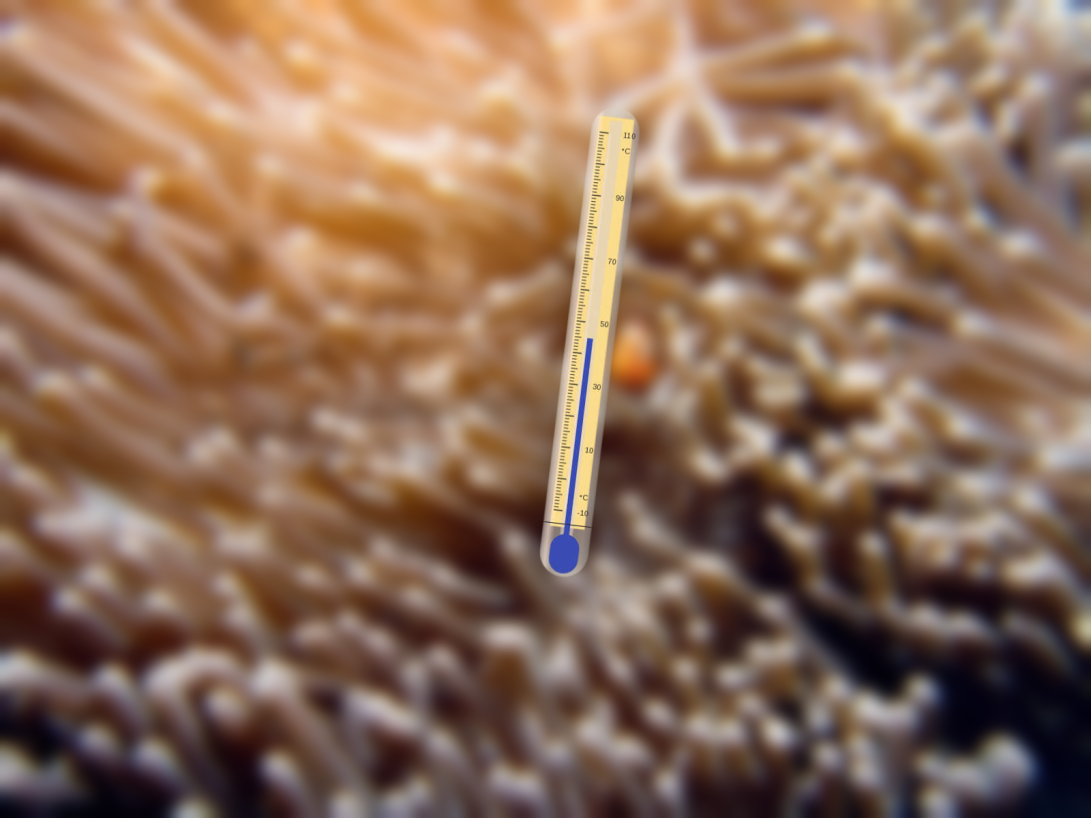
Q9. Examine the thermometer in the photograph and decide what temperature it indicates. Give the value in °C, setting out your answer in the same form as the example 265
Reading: 45
